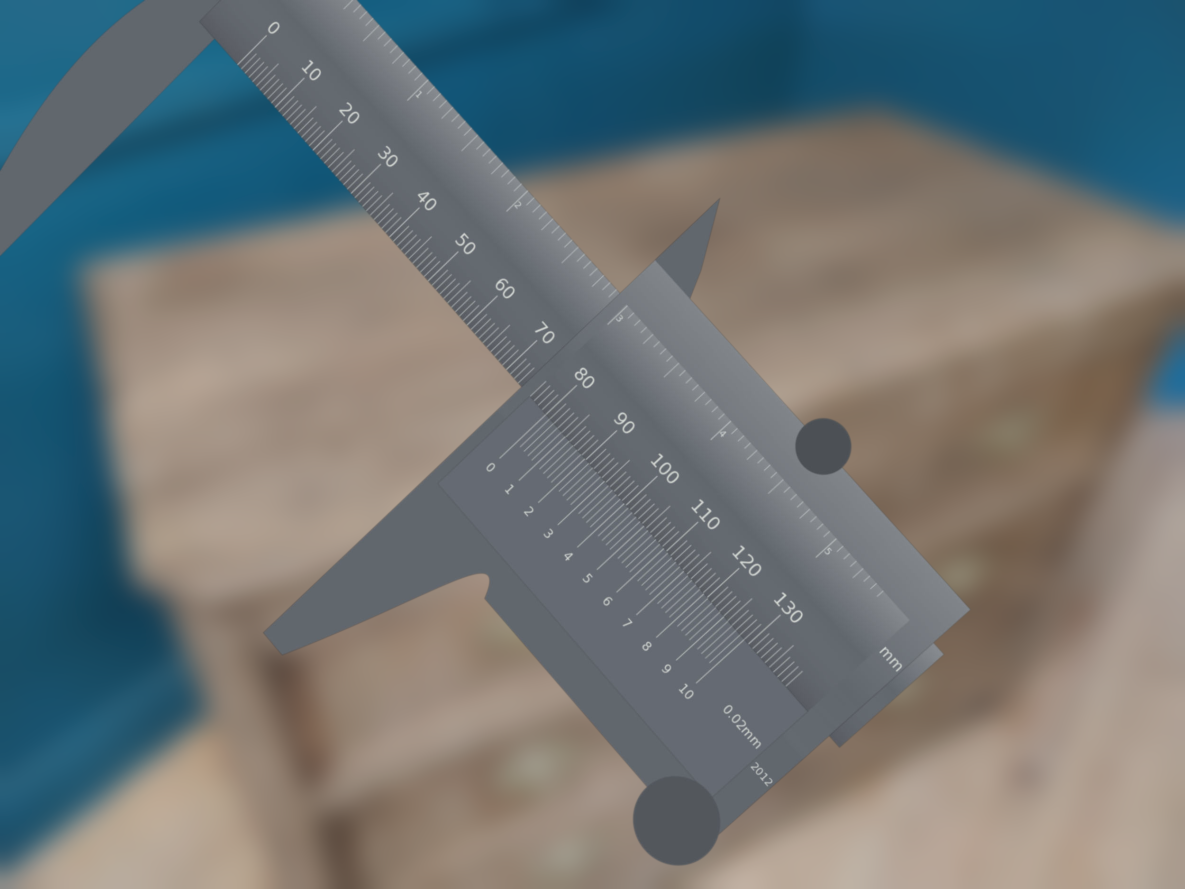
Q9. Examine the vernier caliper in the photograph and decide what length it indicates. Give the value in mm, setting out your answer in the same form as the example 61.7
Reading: 80.0
